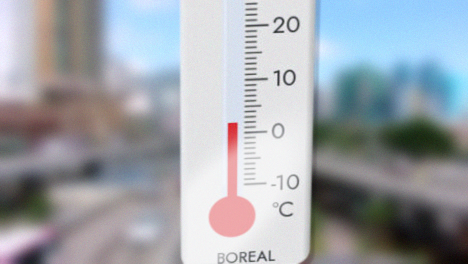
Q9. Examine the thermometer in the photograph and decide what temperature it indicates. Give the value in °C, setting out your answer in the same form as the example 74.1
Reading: 2
